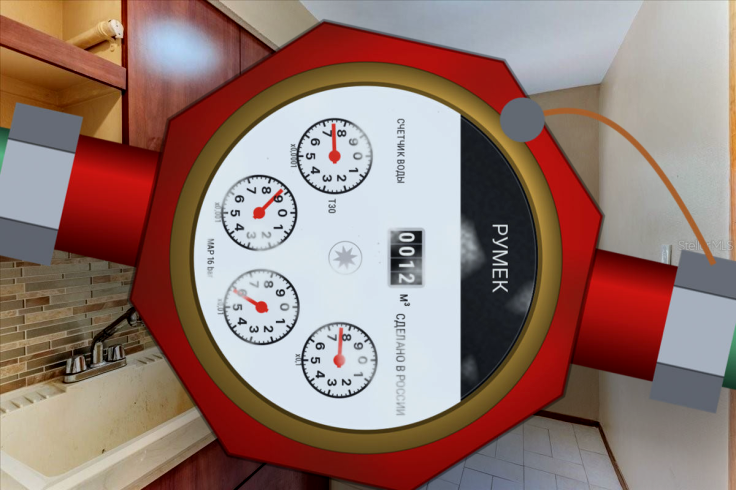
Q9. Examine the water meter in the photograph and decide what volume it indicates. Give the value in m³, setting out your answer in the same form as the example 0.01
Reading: 12.7587
